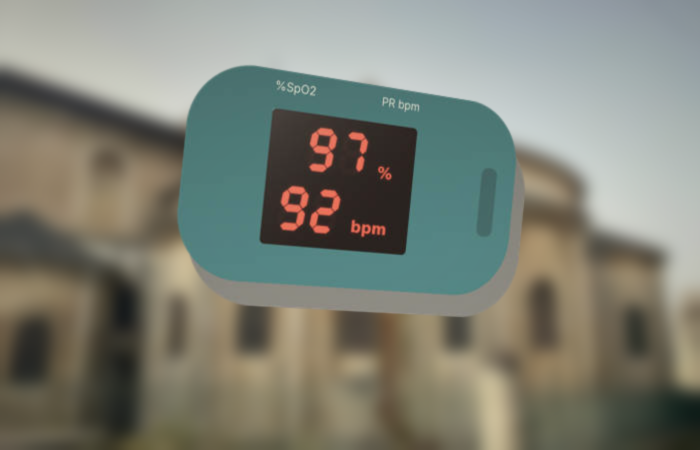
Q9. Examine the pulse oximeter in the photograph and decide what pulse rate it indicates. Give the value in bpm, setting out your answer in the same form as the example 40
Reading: 92
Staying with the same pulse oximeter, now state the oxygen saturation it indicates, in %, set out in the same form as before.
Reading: 97
